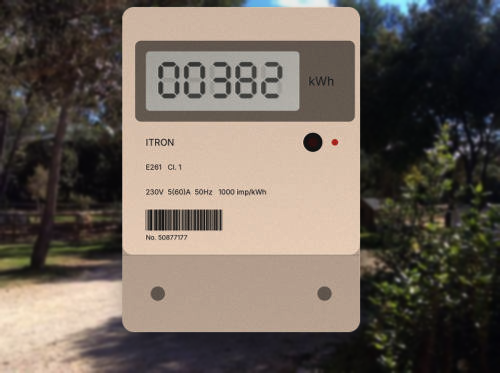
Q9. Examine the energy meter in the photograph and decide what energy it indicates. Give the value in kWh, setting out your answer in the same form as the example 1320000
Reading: 382
